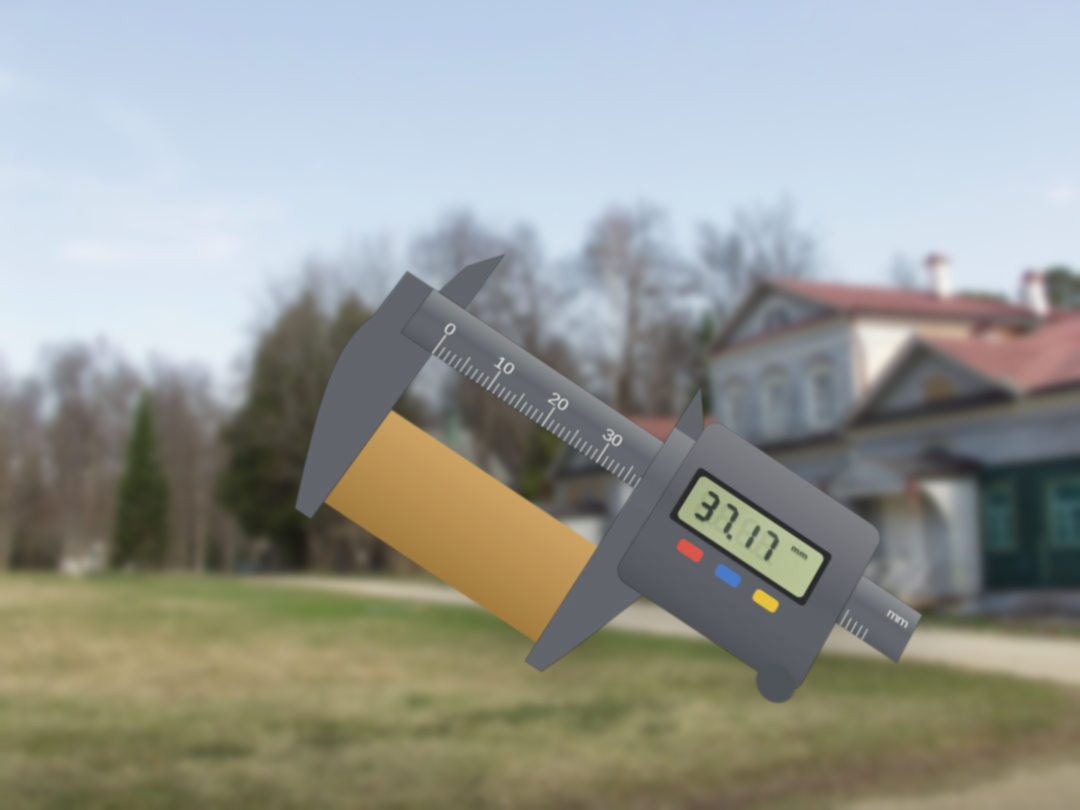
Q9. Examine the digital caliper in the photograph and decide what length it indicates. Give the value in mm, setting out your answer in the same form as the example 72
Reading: 37.17
